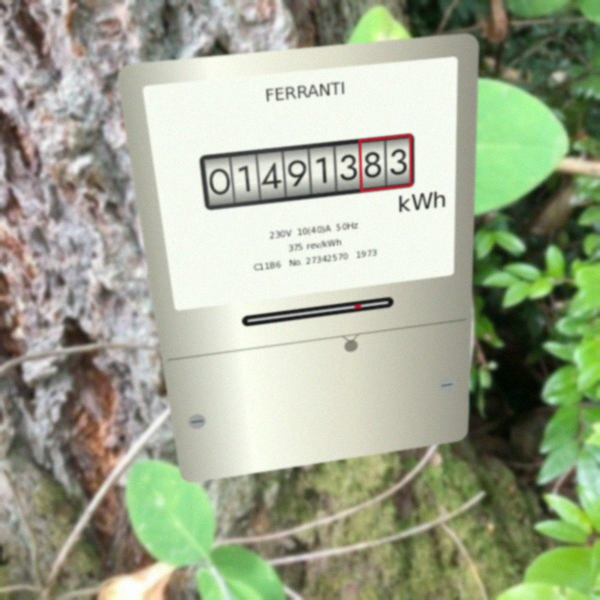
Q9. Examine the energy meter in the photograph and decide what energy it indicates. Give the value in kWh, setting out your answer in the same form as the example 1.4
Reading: 14913.83
